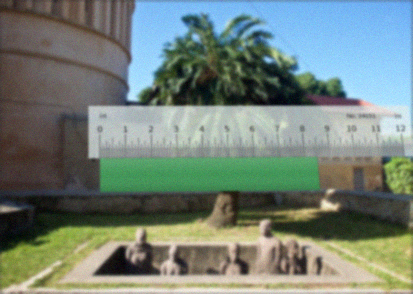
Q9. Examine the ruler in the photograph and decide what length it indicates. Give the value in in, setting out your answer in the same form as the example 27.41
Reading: 8.5
